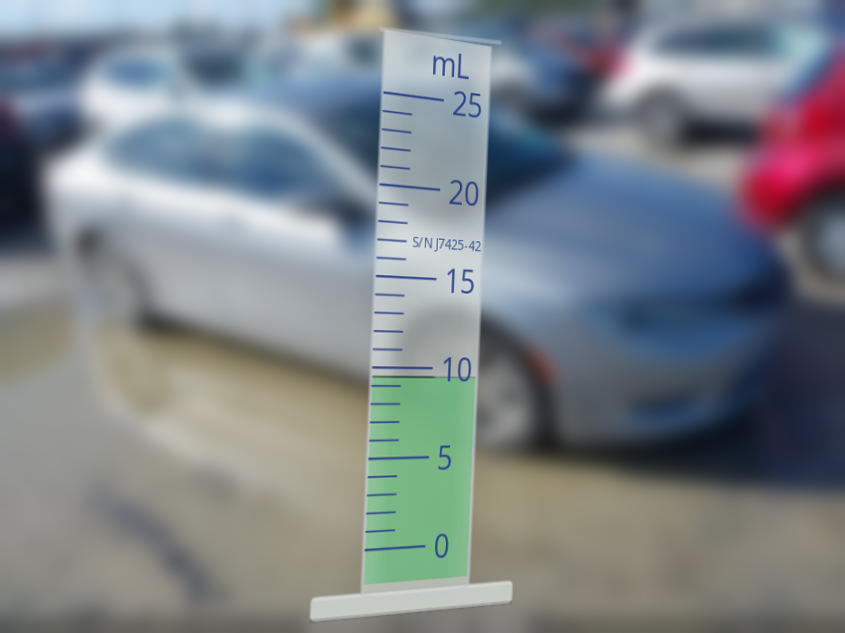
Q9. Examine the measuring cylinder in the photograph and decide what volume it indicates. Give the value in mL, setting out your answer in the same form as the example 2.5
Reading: 9.5
